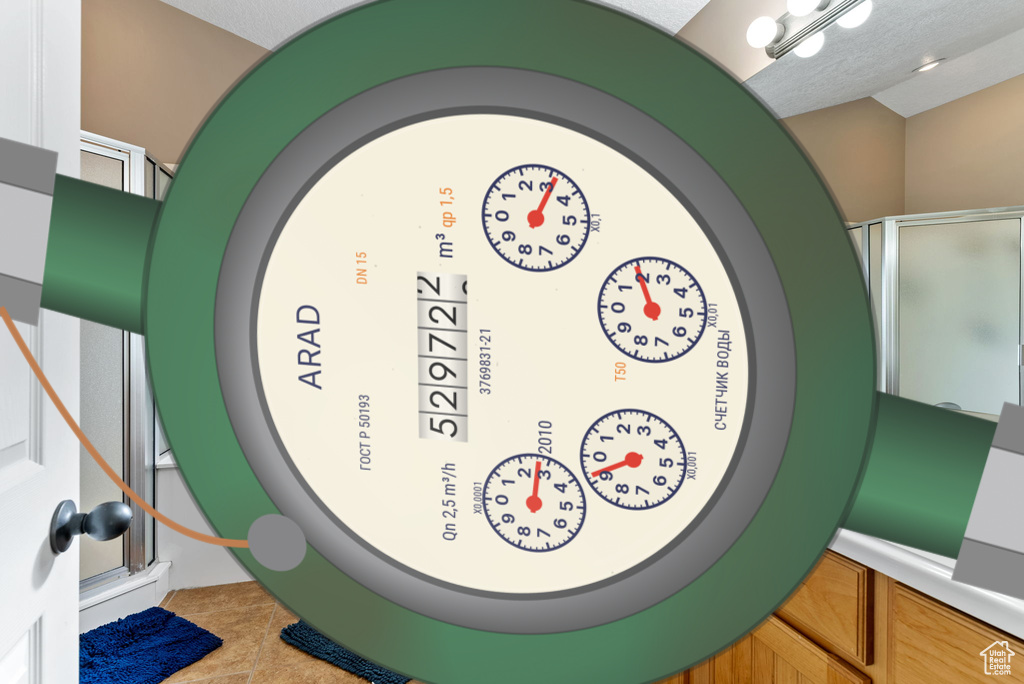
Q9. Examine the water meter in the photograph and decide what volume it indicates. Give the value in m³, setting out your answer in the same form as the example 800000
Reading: 529722.3192
